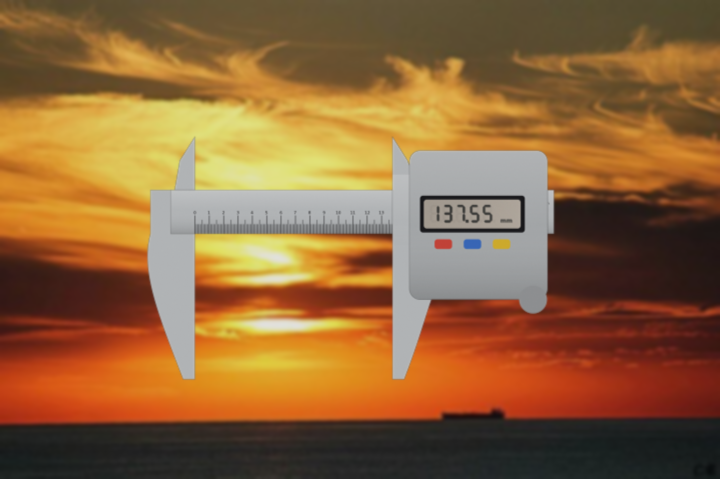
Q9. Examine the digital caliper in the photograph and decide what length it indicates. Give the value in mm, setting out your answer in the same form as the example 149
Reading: 137.55
